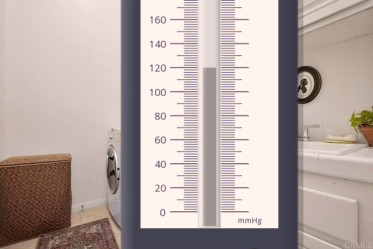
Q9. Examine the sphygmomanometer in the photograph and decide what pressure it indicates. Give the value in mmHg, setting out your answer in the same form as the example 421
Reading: 120
